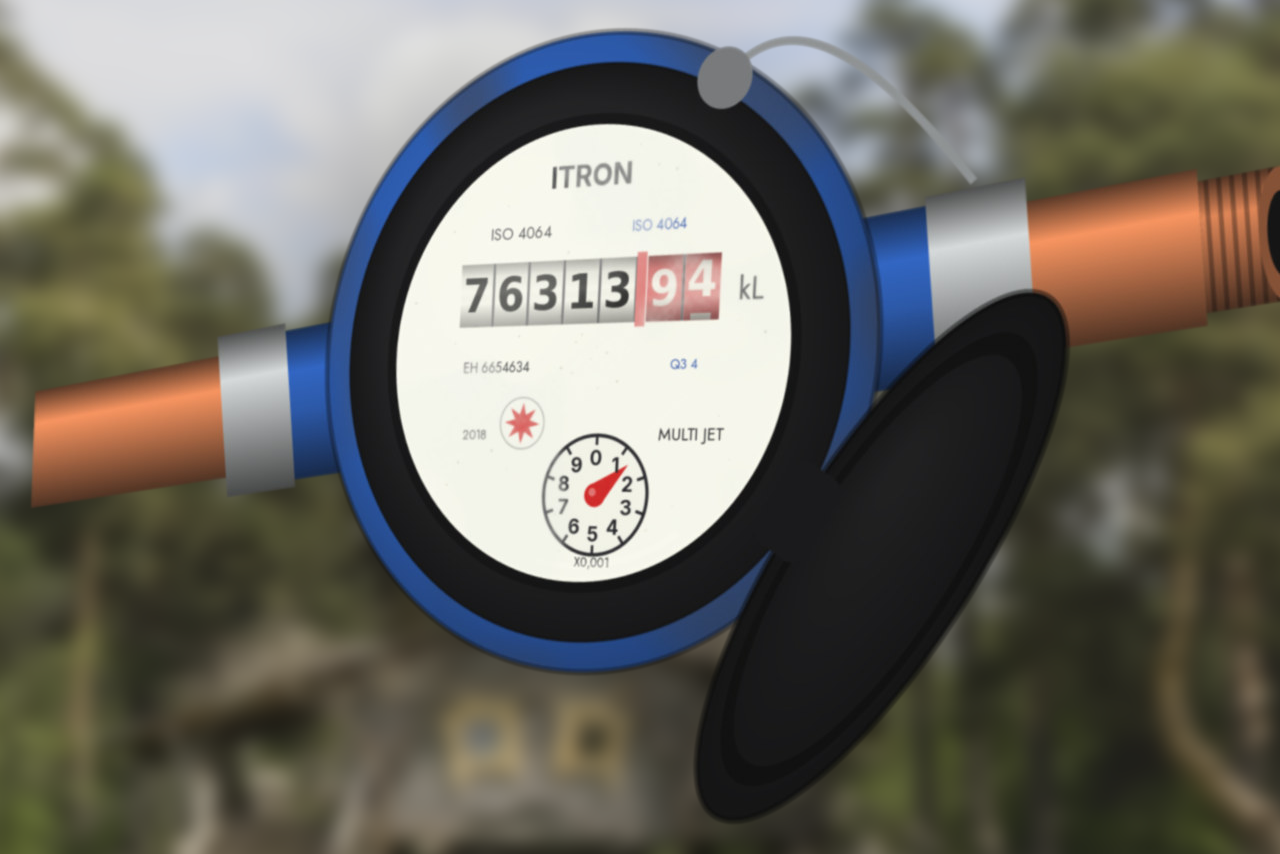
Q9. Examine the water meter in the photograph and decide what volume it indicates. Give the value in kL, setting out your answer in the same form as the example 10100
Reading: 76313.941
